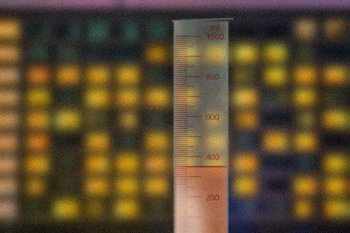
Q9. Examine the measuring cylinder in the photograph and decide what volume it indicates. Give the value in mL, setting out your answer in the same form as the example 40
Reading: 350
